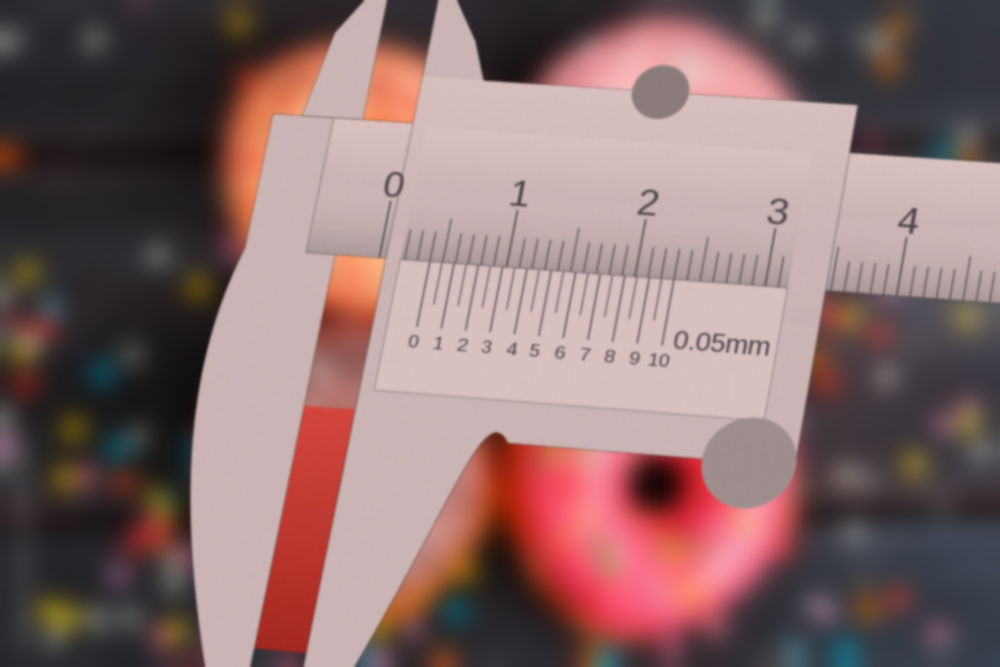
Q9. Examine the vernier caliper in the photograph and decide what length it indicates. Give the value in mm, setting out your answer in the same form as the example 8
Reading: 4.0
